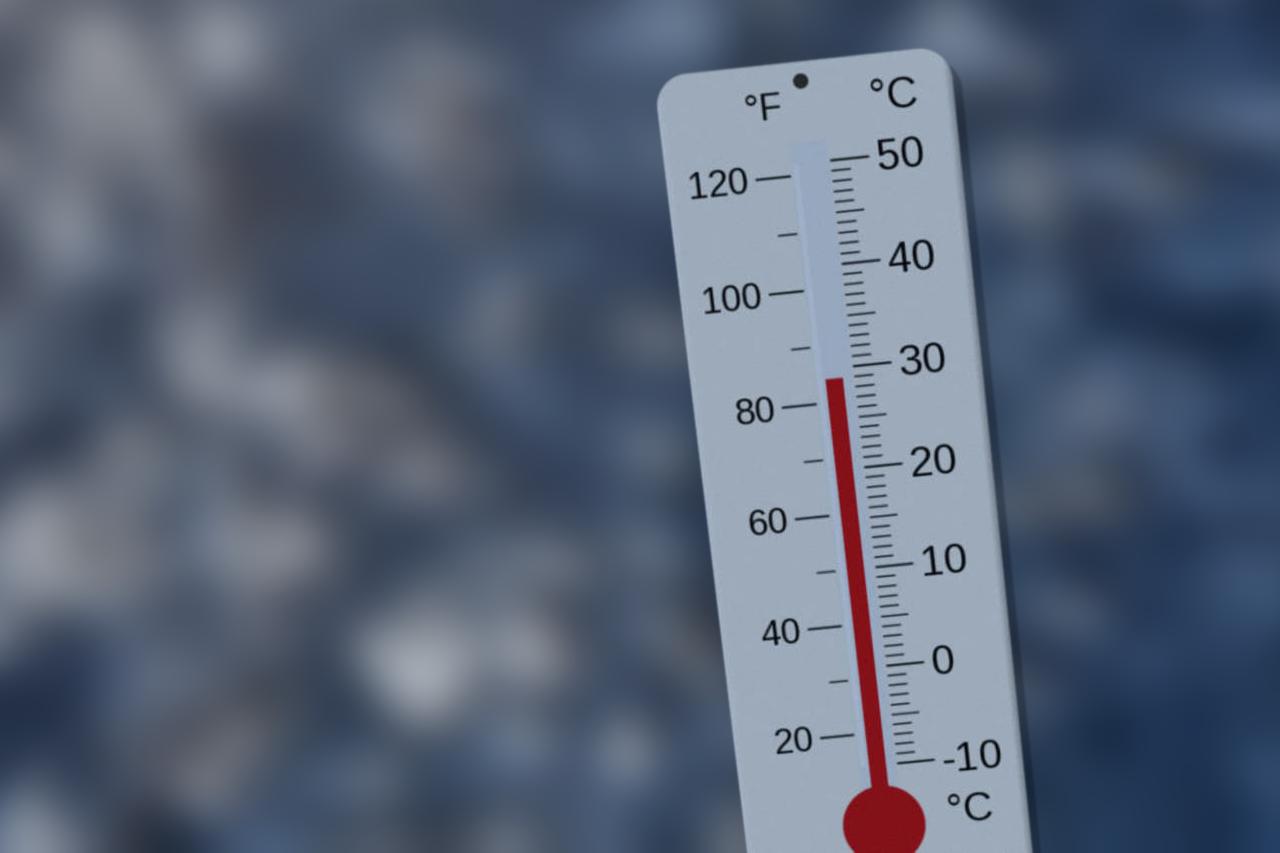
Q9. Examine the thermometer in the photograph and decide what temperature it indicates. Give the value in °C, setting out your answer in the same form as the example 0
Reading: 29
